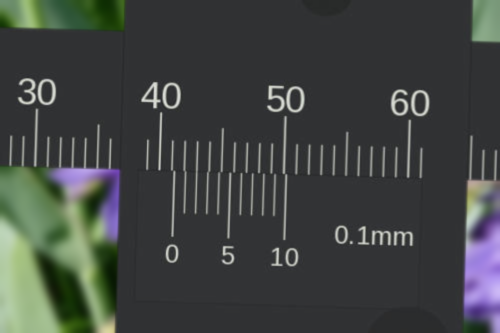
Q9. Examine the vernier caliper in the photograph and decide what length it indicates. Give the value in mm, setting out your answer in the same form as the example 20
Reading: 41.2
